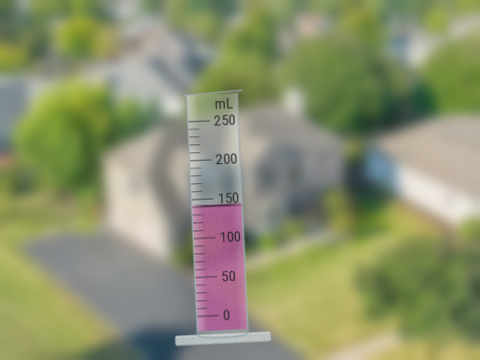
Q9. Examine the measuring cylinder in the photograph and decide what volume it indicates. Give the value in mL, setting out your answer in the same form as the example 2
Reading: 140
